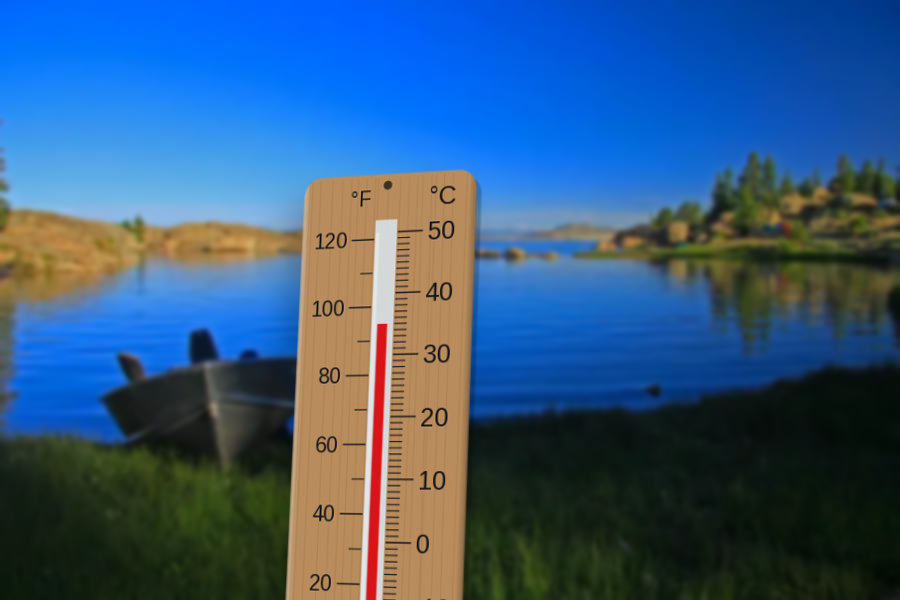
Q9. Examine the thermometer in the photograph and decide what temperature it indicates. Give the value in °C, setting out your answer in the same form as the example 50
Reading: 35
